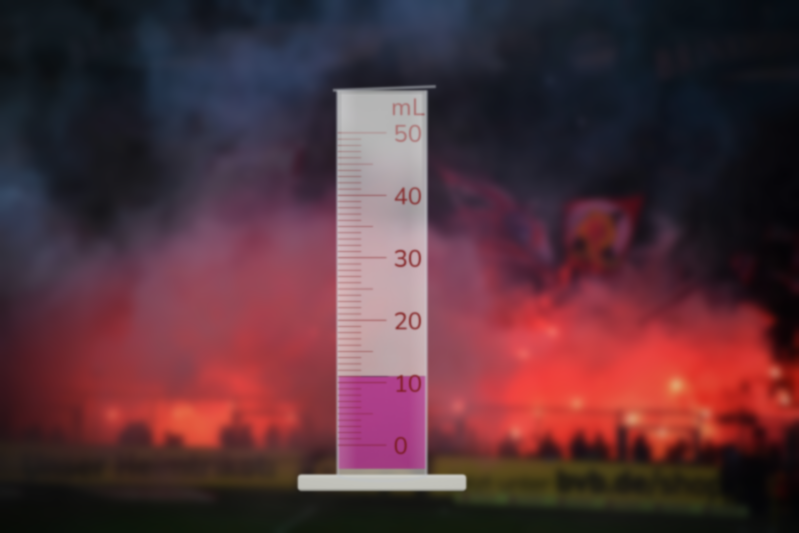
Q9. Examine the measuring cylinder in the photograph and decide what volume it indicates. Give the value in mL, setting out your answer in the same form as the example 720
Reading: 11
